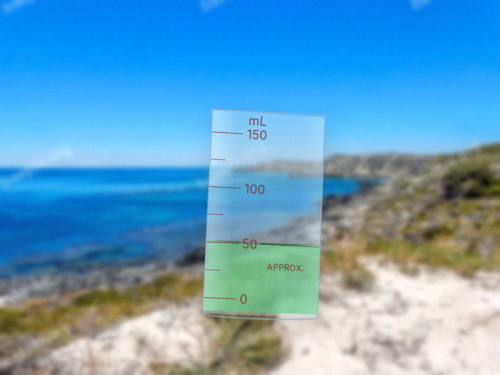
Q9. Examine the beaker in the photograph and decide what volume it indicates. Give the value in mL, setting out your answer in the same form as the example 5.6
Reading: 50
